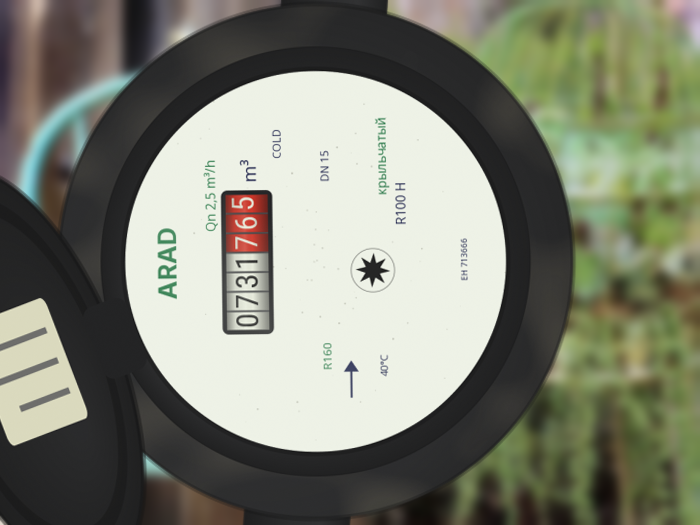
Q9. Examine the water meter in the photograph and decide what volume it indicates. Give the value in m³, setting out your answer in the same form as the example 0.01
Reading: 731.765
